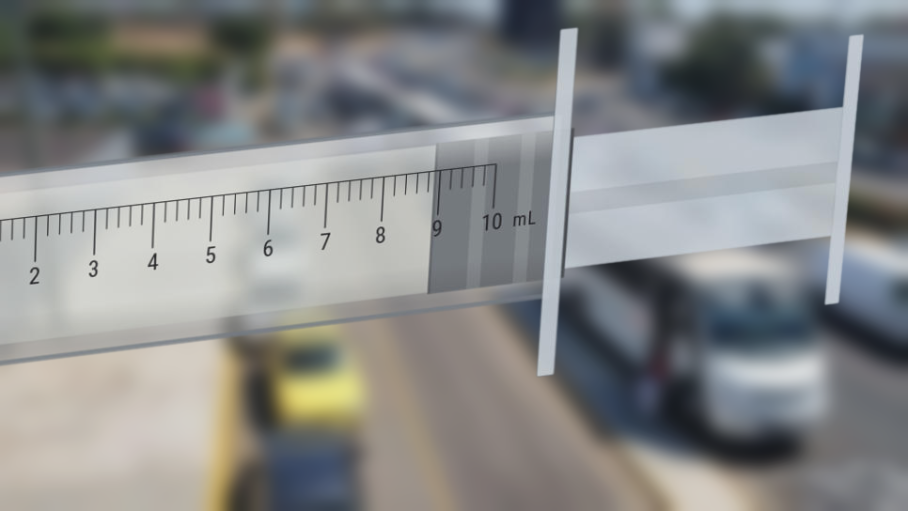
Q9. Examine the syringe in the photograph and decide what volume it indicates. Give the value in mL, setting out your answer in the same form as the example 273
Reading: 8.9
